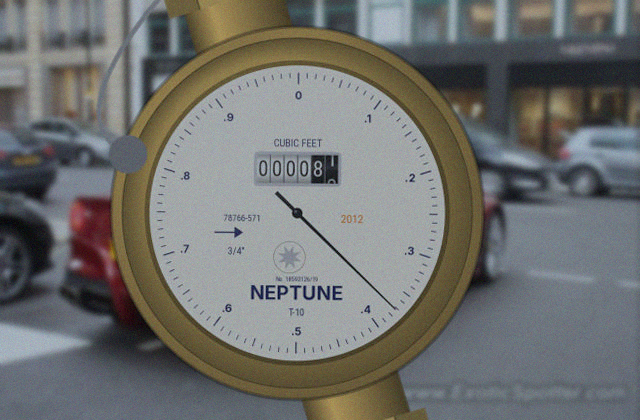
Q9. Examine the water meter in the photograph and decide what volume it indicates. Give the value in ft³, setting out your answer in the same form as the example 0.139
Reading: 81.37
